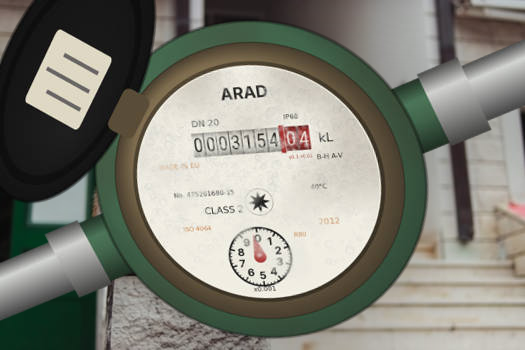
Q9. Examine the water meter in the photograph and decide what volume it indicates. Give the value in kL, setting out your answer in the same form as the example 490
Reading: 3154.039
